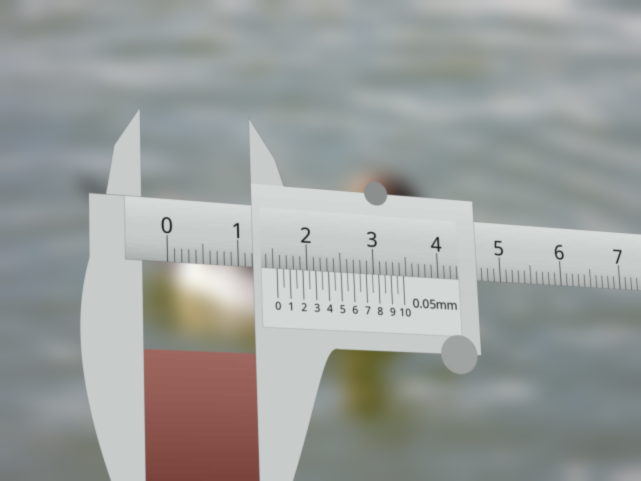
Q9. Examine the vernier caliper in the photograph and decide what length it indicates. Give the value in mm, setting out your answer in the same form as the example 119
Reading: 15.6
